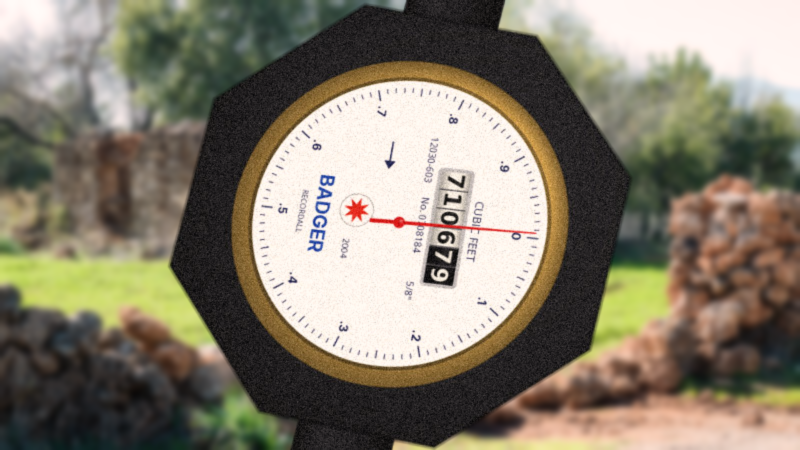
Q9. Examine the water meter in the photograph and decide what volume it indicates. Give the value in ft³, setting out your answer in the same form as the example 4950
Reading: 710678.99
